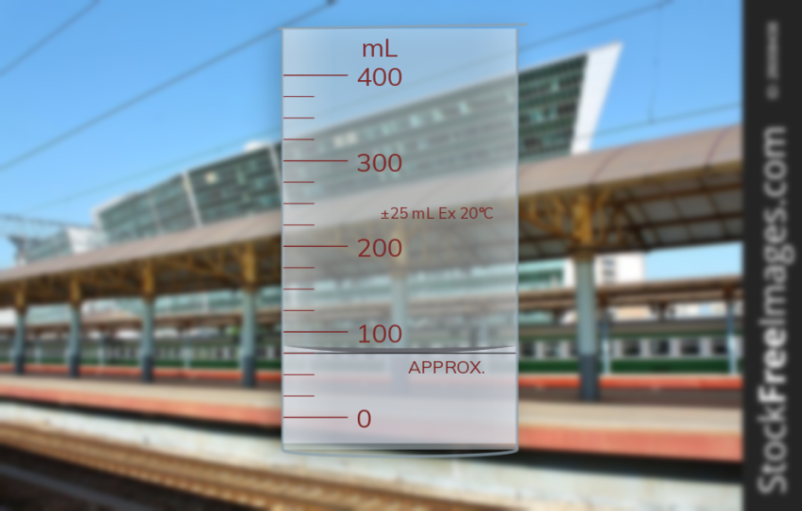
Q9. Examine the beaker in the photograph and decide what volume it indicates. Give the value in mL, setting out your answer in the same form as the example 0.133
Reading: 75
